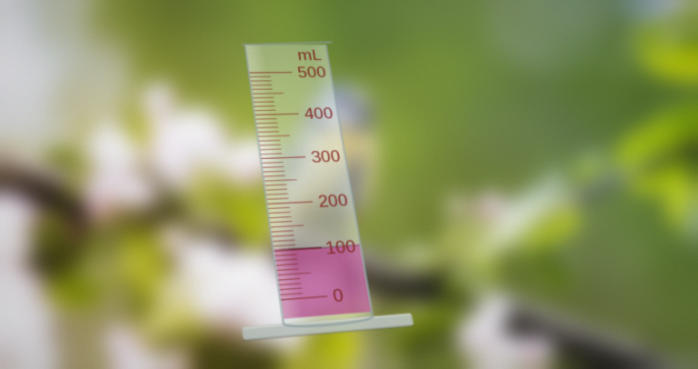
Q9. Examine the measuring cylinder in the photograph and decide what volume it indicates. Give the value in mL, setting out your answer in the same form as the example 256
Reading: 100
